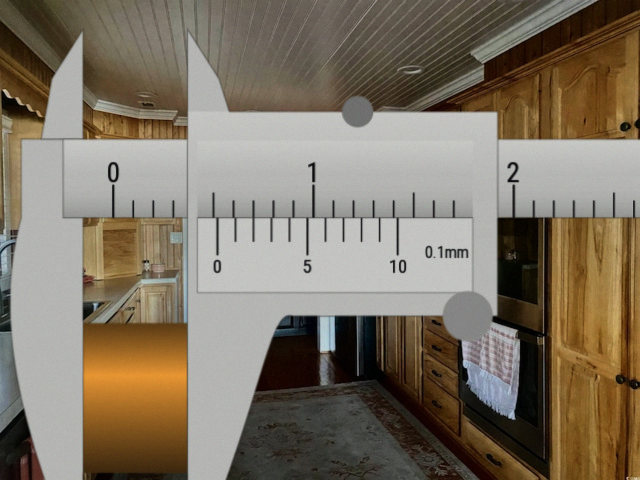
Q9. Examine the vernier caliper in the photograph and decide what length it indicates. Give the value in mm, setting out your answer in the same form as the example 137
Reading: 5.2
